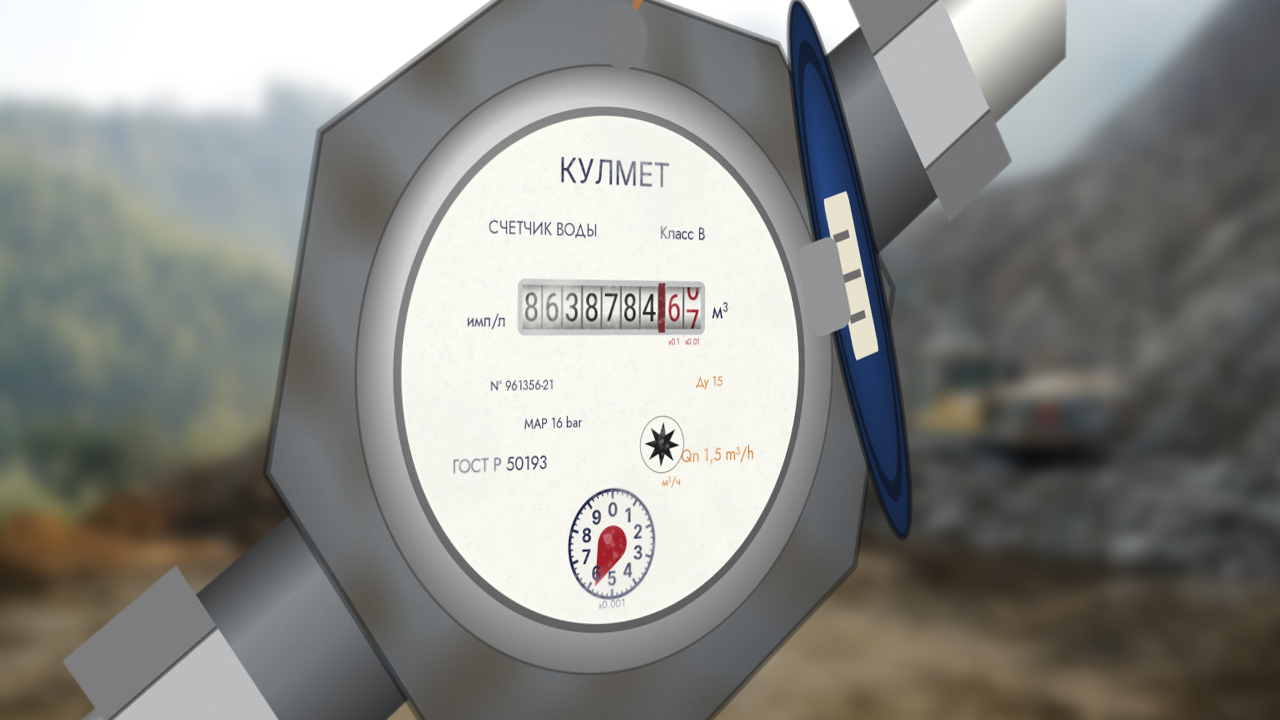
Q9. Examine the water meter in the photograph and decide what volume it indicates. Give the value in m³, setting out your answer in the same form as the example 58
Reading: 8638784.665
